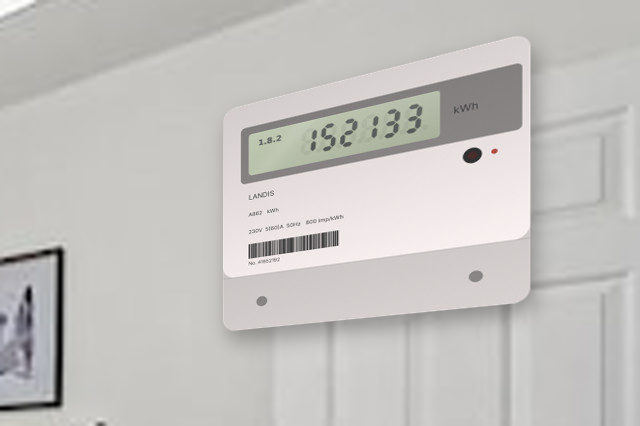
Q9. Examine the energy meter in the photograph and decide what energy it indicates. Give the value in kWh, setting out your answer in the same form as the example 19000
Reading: 152133
